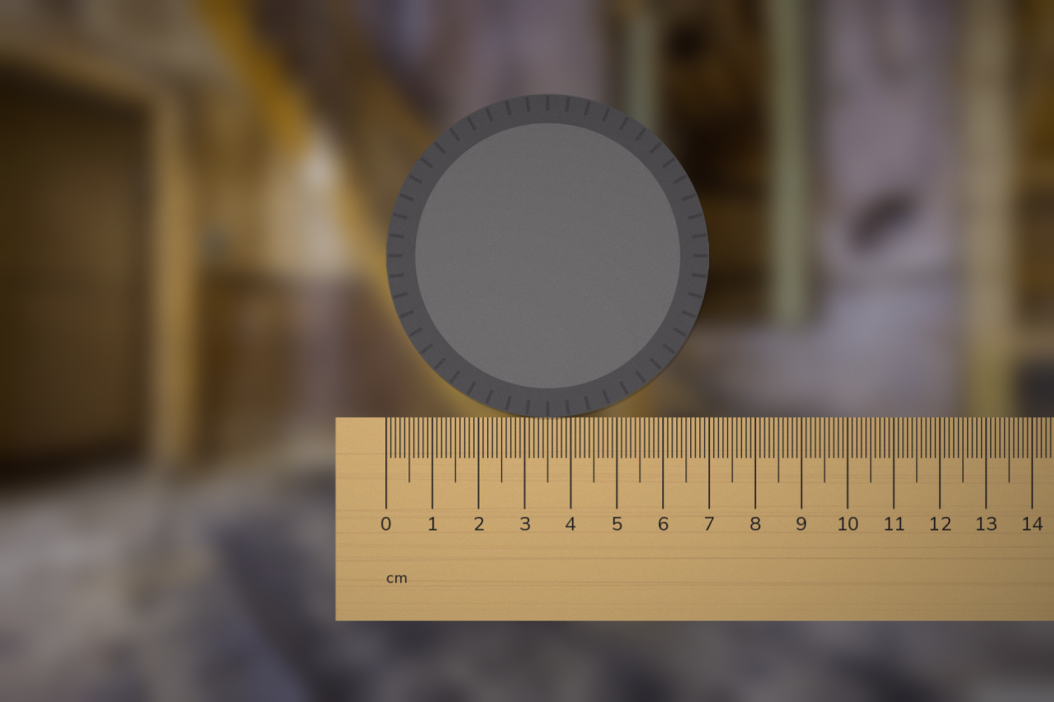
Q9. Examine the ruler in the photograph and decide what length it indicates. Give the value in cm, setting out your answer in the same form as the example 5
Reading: 7
